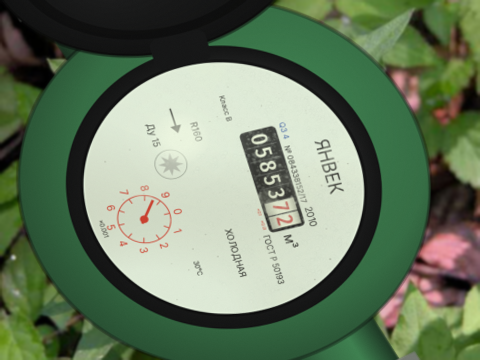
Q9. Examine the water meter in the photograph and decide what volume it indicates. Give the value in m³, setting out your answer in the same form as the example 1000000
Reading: 5853.728
